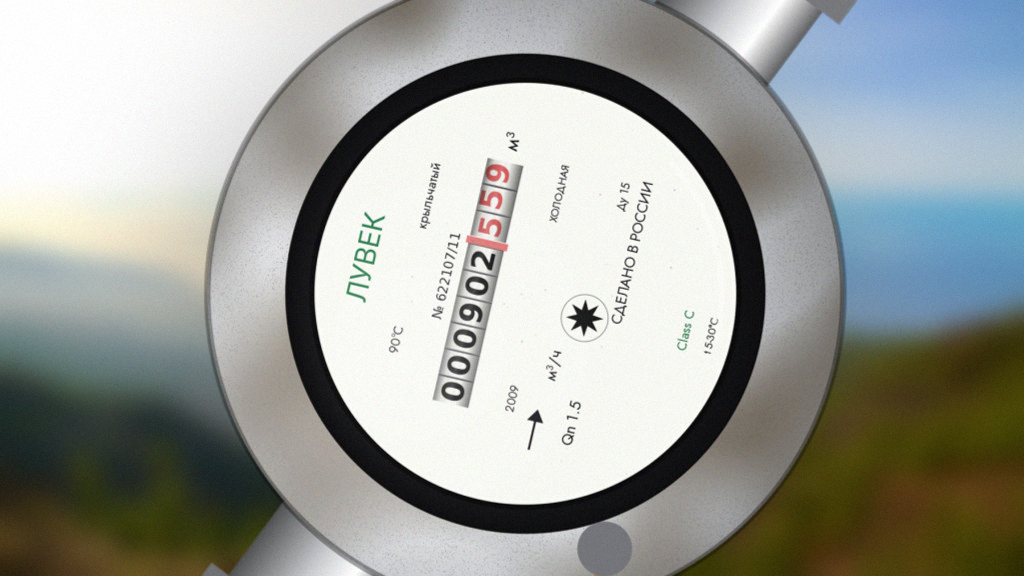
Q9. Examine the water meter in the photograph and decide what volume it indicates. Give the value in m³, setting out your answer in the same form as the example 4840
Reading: 902.559
